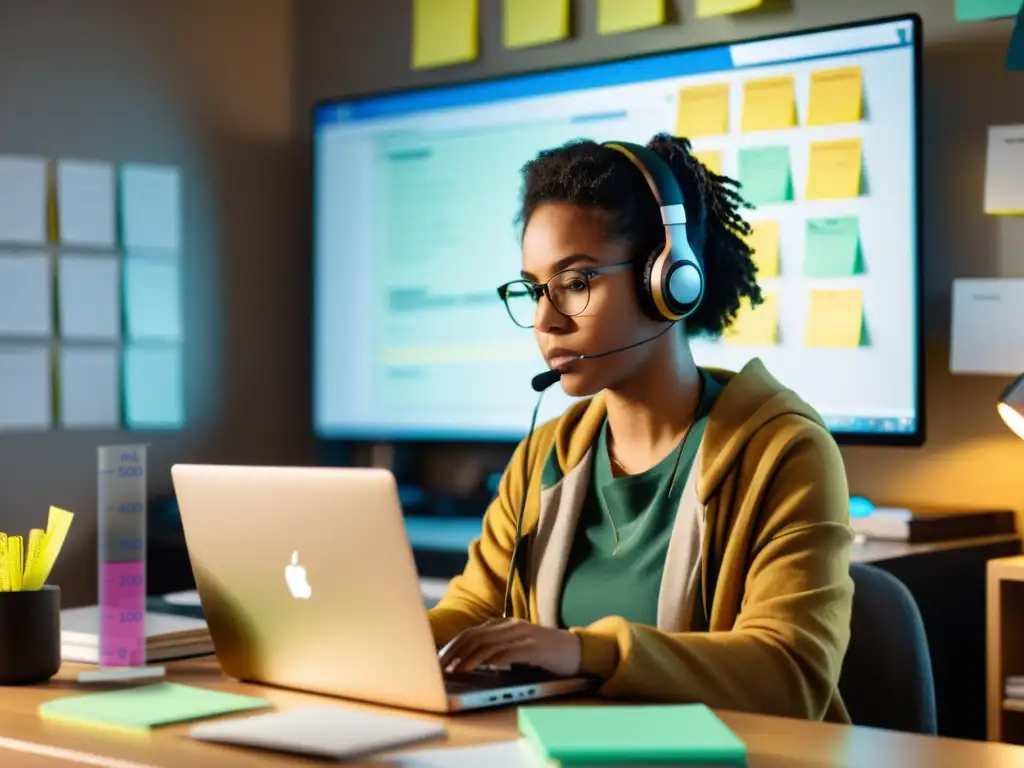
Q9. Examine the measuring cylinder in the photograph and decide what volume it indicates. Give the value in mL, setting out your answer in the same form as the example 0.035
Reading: 250
